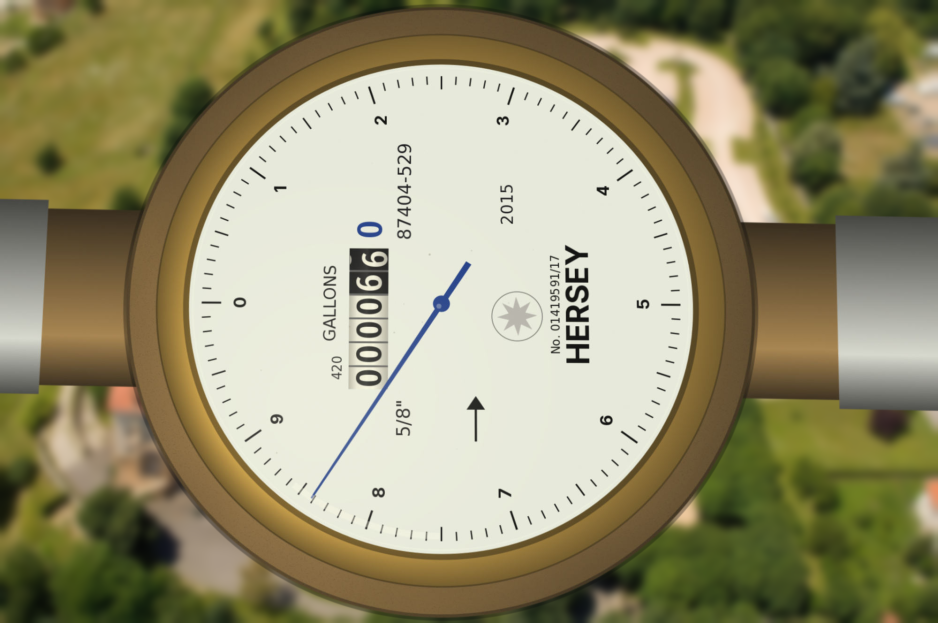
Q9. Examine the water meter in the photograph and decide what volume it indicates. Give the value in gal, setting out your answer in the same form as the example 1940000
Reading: 658.4
